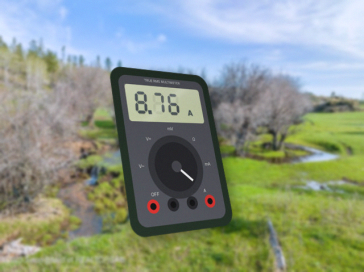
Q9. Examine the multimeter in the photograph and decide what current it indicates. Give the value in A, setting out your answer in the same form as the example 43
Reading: 8.76
